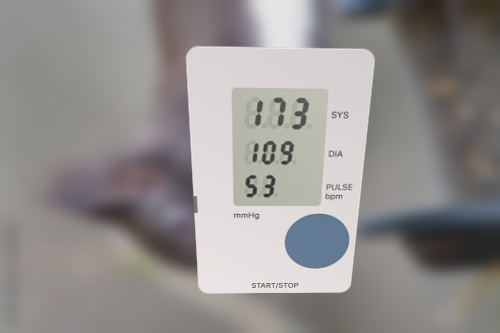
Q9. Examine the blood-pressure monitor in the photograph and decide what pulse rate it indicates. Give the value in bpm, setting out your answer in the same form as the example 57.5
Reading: 53
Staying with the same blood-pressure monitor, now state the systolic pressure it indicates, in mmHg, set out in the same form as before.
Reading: 173
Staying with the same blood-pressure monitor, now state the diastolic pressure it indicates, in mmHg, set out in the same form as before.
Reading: 109
